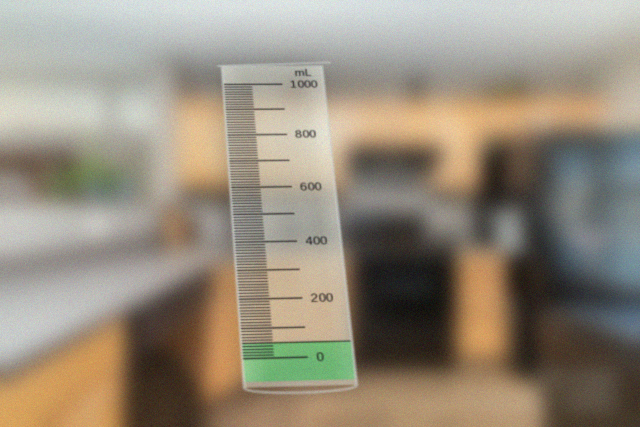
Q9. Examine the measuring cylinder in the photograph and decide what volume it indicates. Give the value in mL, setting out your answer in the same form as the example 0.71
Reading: 50
